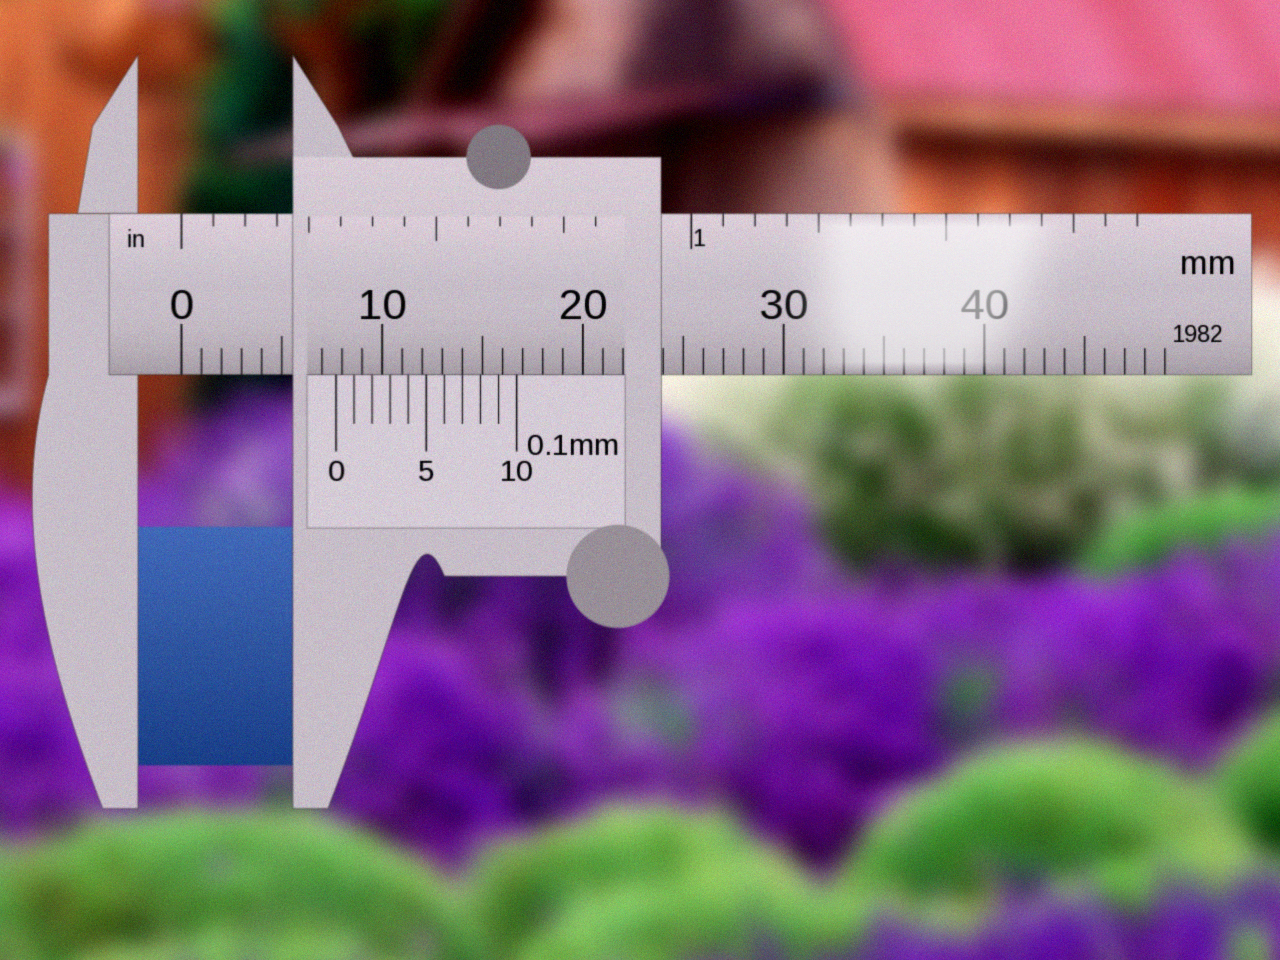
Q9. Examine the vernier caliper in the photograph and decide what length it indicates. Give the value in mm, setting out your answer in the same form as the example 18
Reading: 7.7
